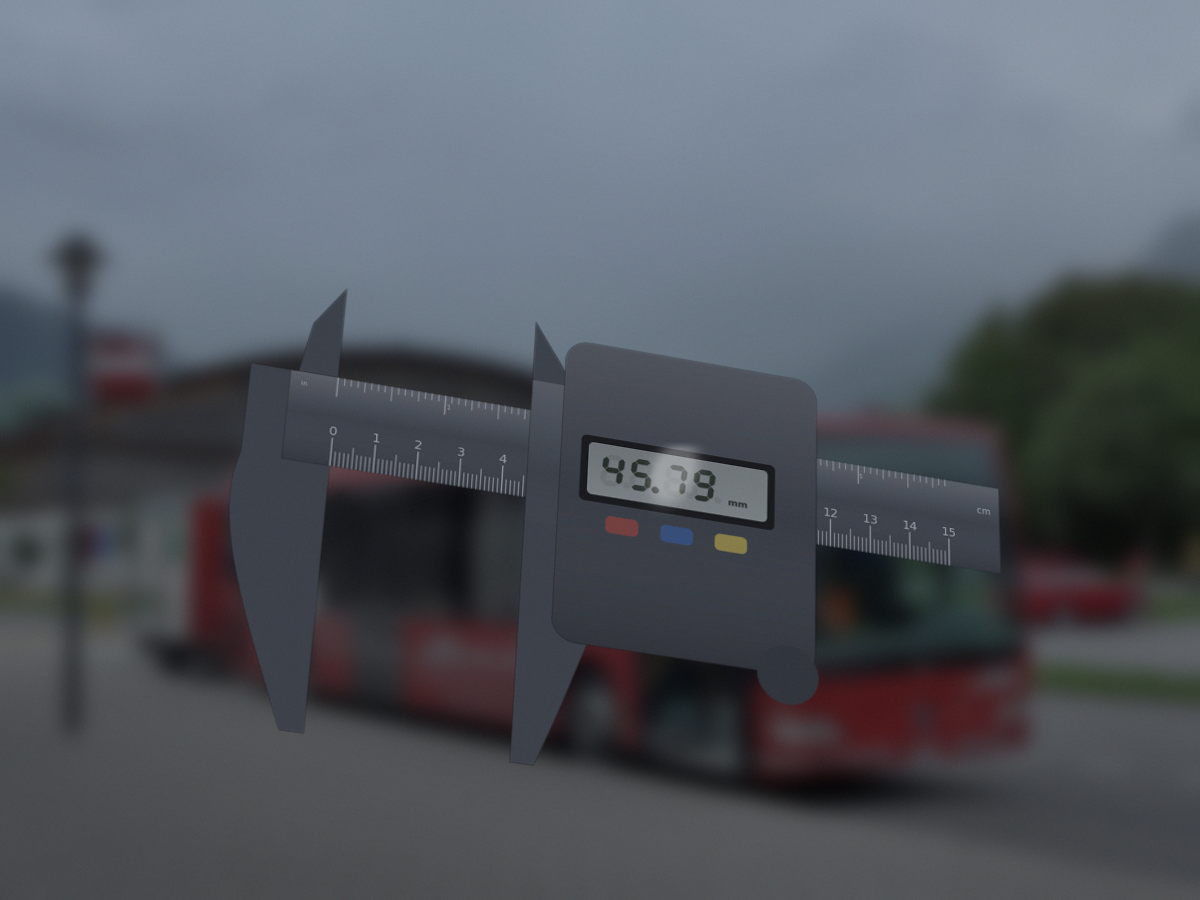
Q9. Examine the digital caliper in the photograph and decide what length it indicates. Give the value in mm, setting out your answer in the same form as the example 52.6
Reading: 45.79
